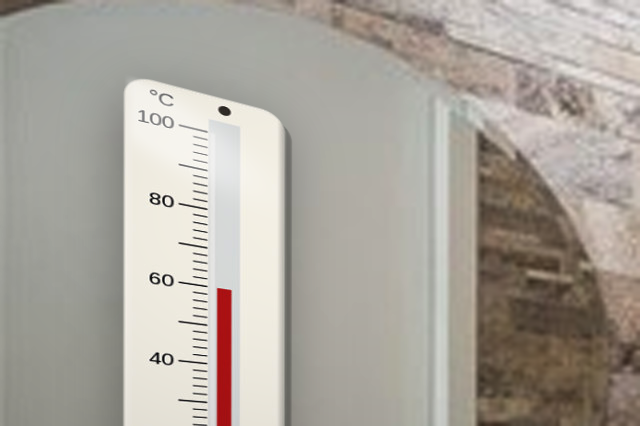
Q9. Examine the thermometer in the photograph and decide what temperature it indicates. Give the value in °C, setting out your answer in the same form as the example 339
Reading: 60
